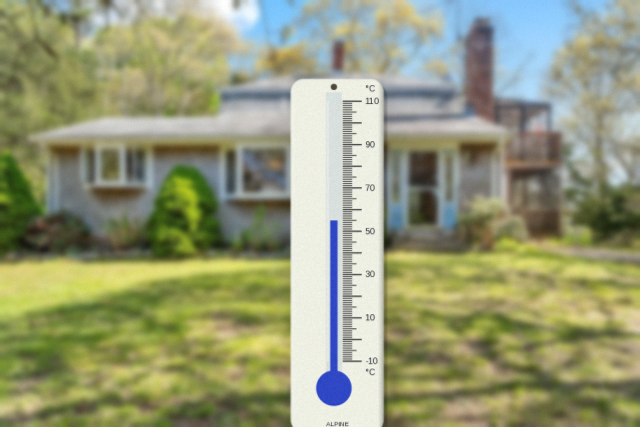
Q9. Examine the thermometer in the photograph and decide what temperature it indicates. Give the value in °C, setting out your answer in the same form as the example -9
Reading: 55
